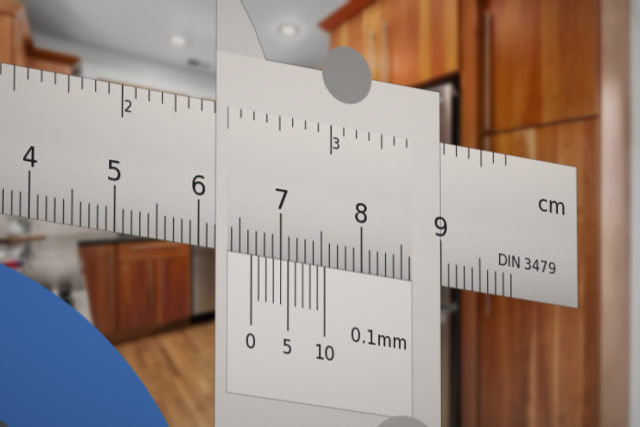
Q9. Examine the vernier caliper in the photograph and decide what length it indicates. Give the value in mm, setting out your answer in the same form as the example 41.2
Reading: 66.4
